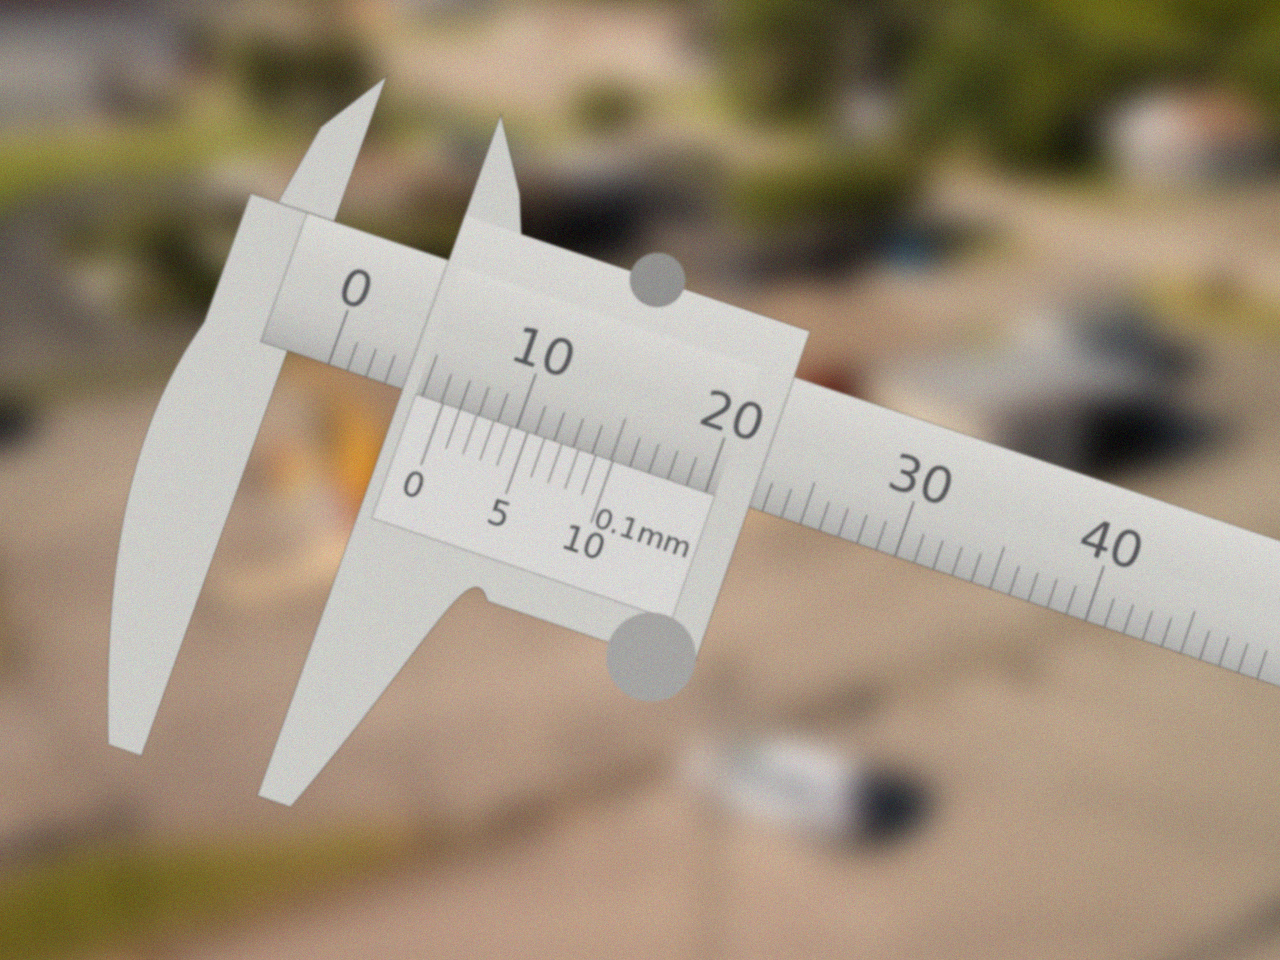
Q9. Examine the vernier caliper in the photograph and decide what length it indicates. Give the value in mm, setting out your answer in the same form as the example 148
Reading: 6.1
